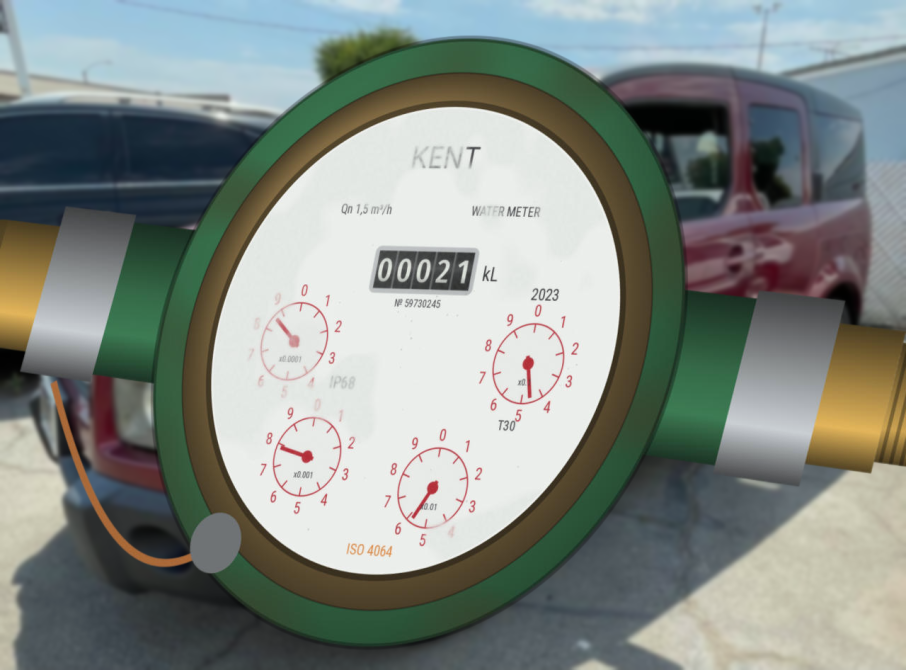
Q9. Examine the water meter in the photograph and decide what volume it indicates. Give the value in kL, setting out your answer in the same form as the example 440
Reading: 21.4578
